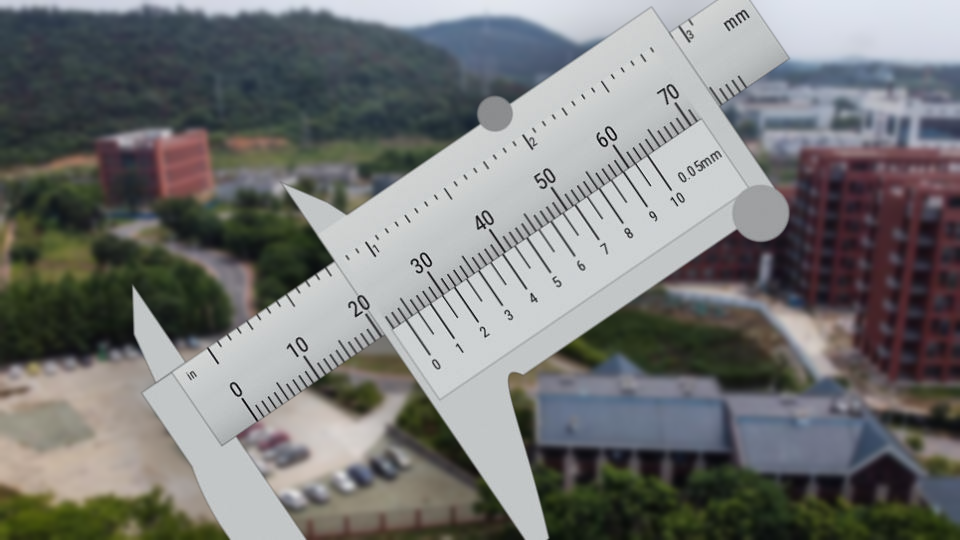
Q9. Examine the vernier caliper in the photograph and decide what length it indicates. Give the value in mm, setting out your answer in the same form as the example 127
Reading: 24.0
